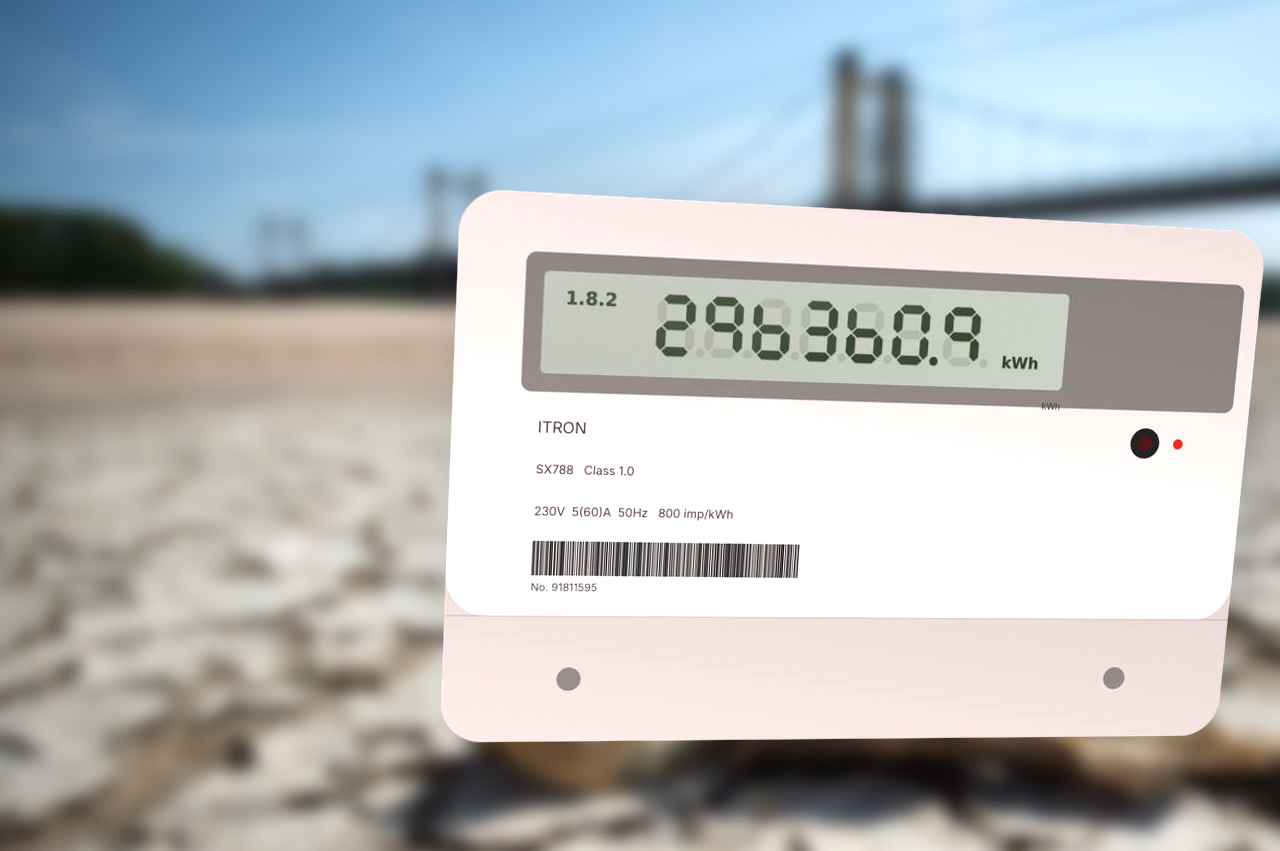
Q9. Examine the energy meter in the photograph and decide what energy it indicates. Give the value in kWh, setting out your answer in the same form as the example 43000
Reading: 296360.9
